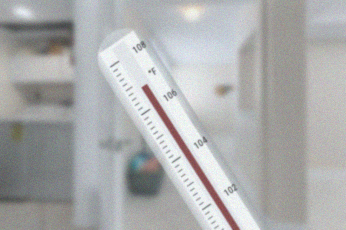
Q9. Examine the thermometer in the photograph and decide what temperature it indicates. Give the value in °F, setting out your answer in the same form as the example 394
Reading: 106.8
